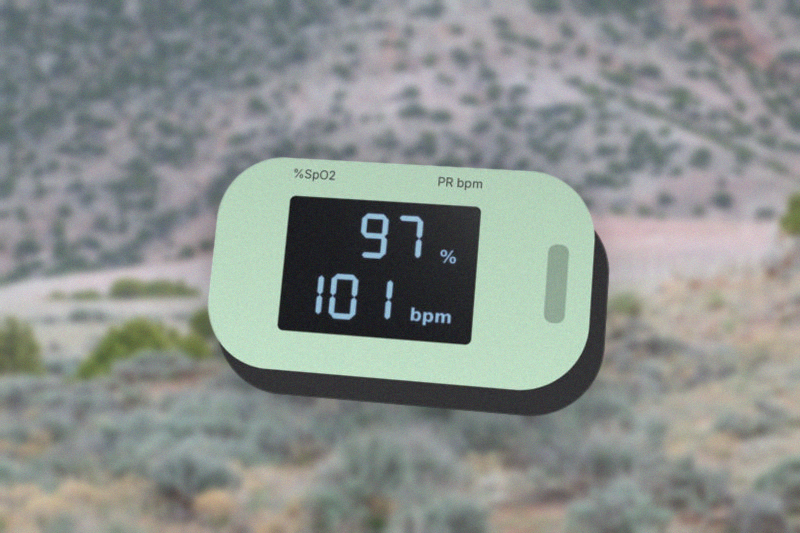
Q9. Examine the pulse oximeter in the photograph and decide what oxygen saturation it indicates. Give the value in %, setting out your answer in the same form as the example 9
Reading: 97
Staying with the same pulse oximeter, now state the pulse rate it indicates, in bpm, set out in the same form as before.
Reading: 101
